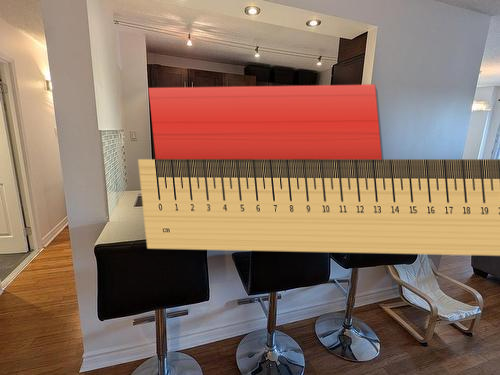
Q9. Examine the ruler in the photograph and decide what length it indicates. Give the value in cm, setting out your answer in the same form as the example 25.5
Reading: 13.5
